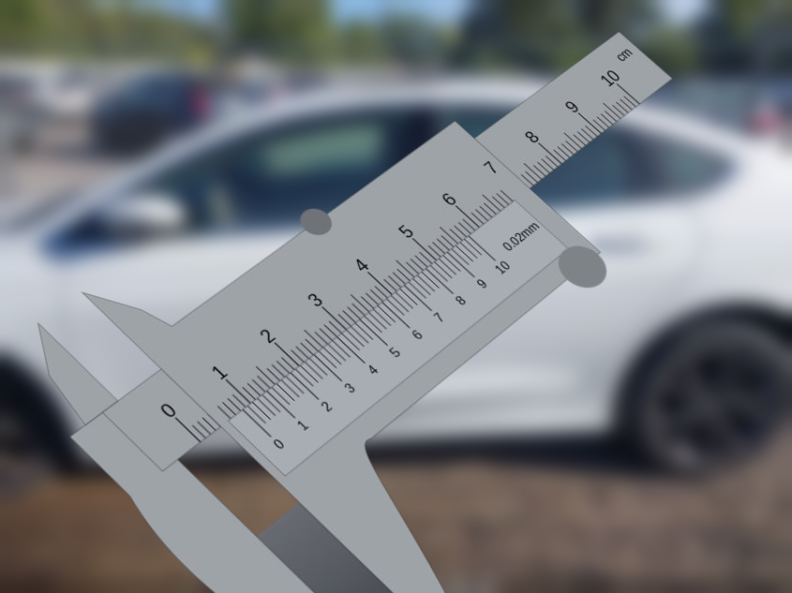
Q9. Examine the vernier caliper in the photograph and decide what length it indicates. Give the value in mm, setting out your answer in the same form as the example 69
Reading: 8.4
